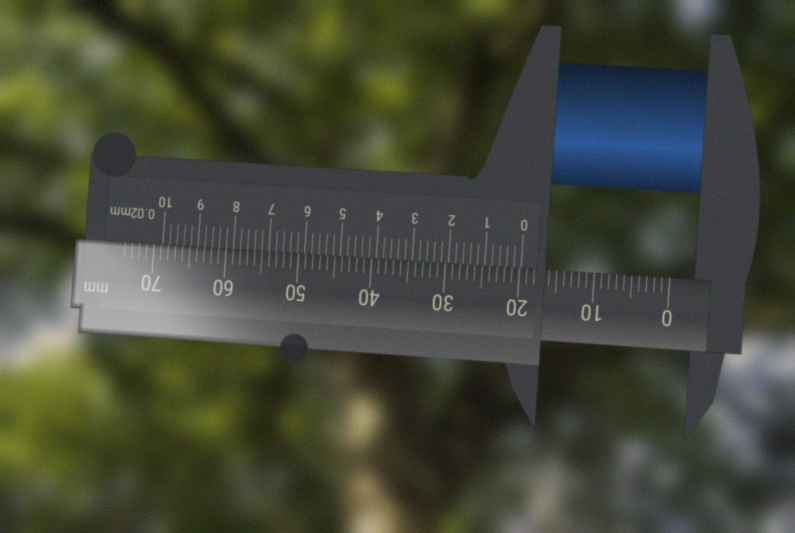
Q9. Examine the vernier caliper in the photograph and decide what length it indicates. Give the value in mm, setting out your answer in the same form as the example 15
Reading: 19.8
